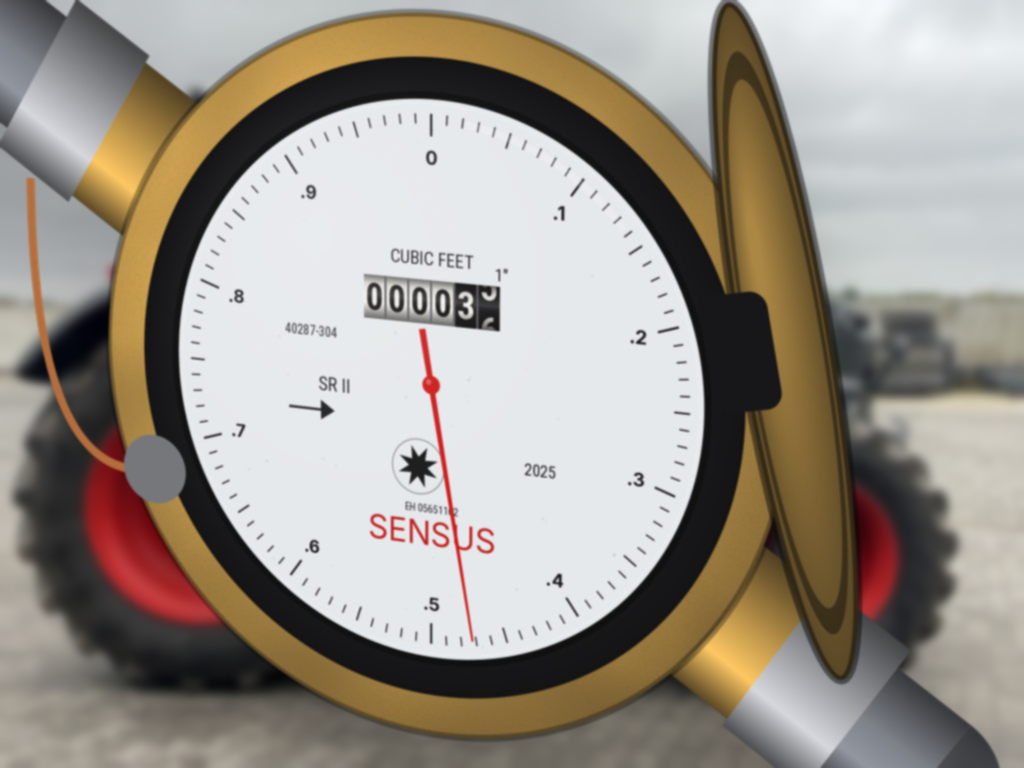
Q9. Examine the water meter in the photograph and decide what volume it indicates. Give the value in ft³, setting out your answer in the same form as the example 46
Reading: 35.47
